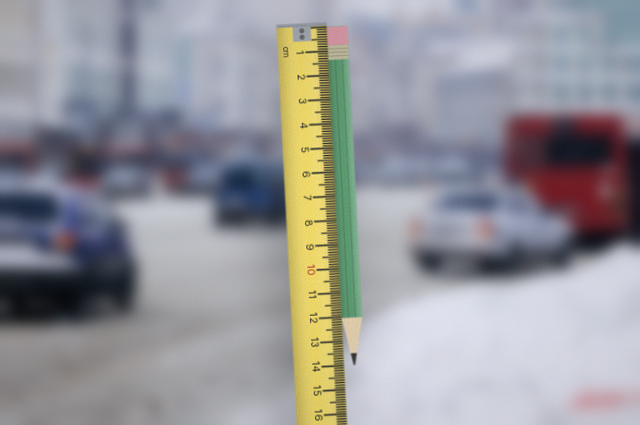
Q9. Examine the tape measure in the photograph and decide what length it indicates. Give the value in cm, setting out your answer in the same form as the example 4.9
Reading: 14
